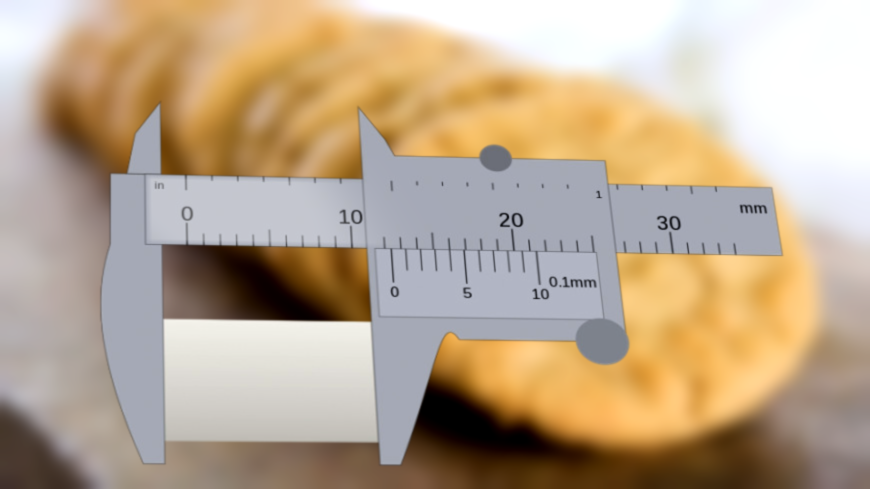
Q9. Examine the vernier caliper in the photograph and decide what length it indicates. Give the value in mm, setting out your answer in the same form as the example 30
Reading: 12.4
